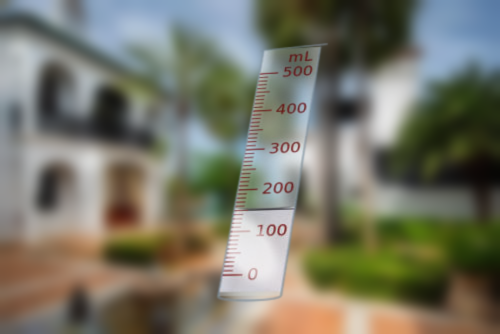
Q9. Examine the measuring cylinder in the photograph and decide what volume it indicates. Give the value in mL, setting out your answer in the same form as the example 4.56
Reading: 150
